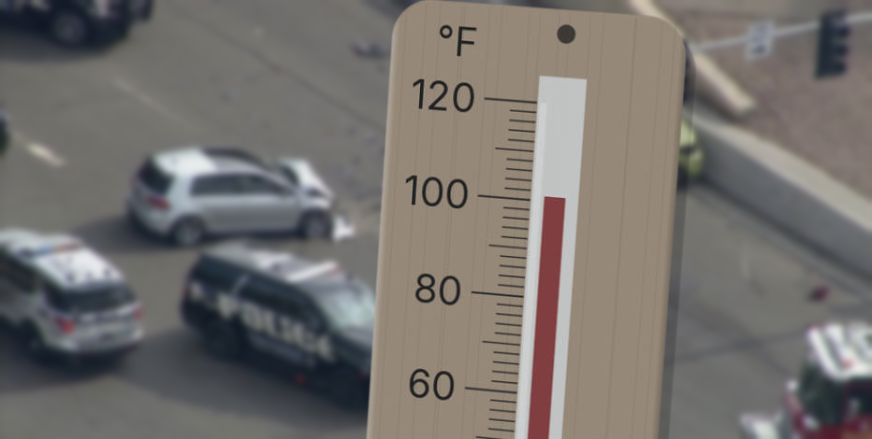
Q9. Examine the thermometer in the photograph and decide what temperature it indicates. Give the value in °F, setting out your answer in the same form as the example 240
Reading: 101
